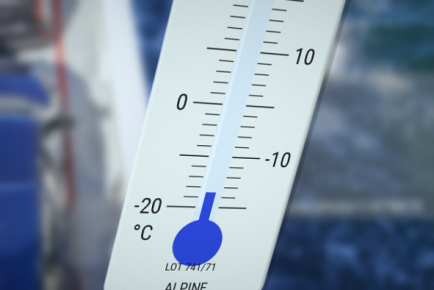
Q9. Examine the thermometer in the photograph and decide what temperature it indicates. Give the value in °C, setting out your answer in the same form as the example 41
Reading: -17
